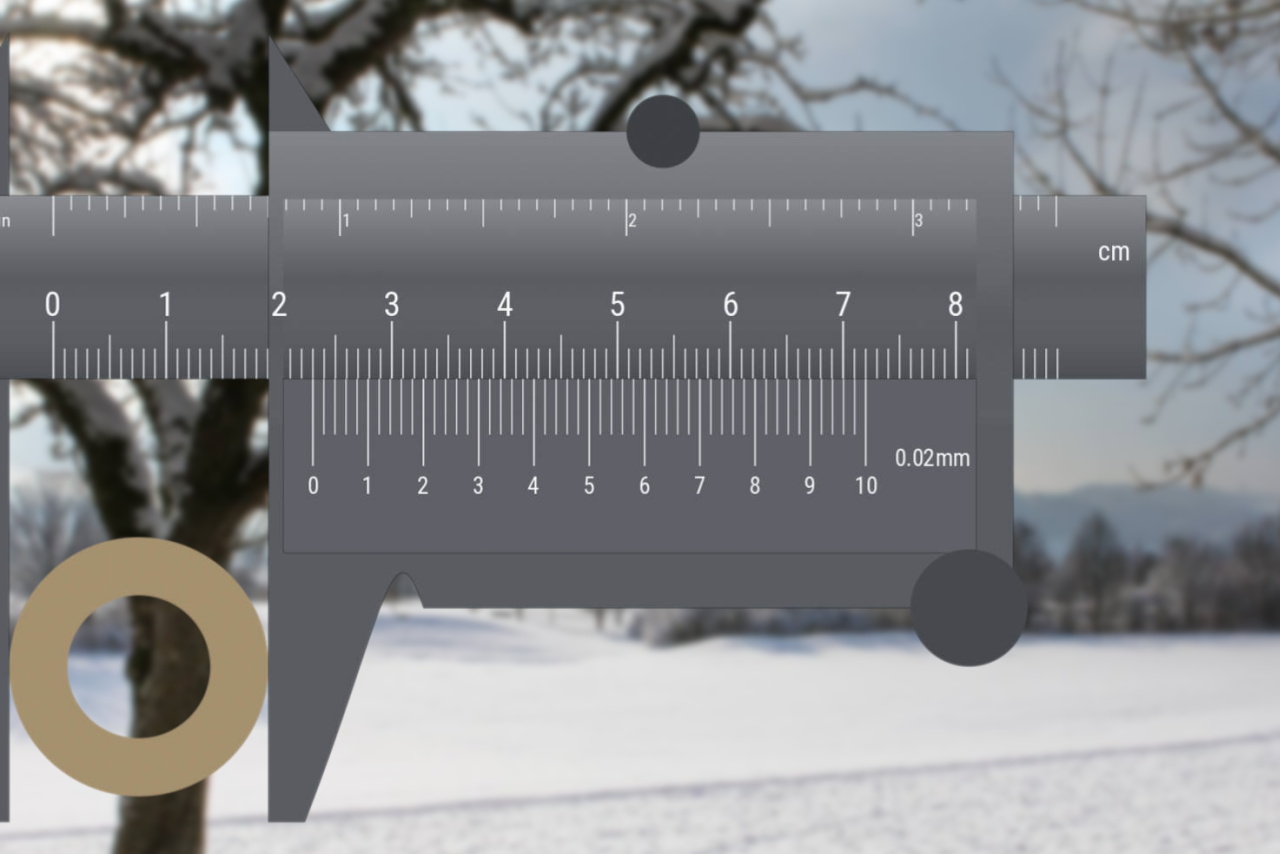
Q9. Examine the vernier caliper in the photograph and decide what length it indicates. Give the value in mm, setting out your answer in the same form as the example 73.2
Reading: 23.0
